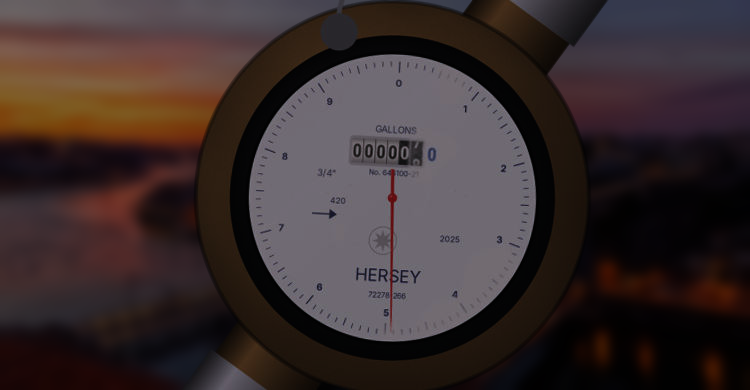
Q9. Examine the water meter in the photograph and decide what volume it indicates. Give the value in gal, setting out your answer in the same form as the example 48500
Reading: 74.9
